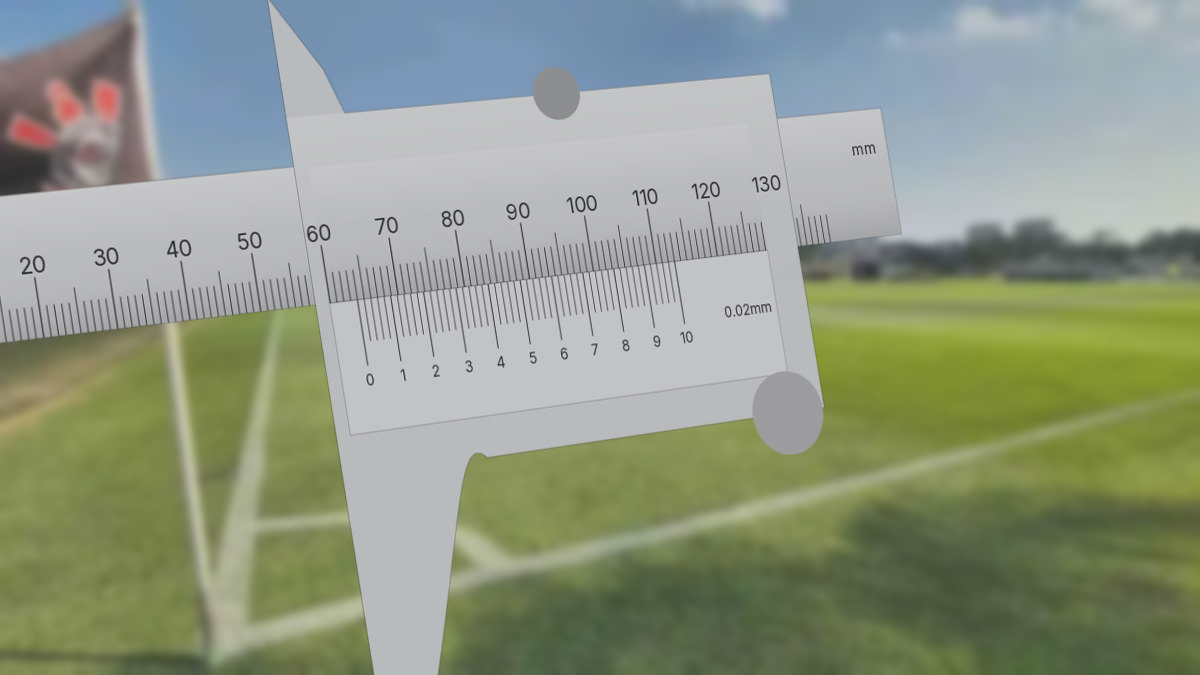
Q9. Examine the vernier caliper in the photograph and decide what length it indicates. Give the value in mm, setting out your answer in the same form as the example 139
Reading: 64.0
